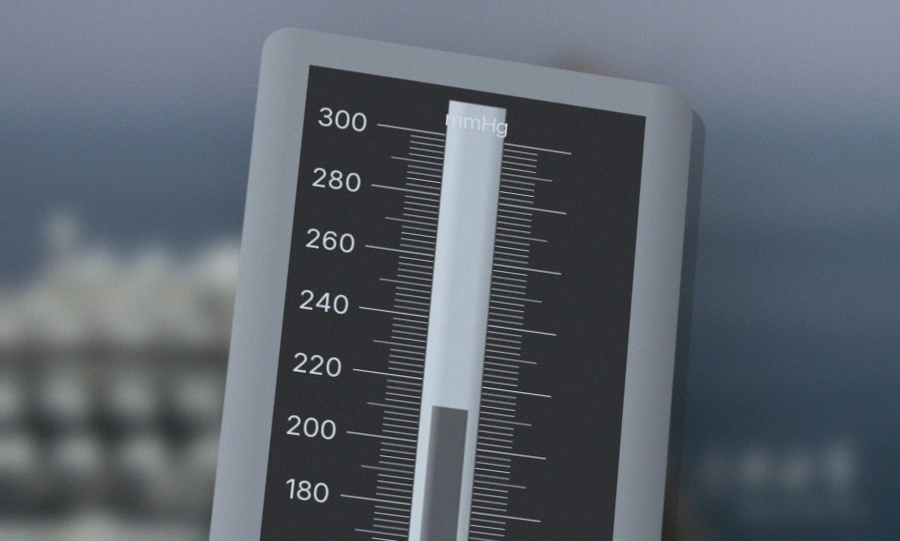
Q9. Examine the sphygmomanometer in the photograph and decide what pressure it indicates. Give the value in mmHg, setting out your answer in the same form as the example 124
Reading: 212
